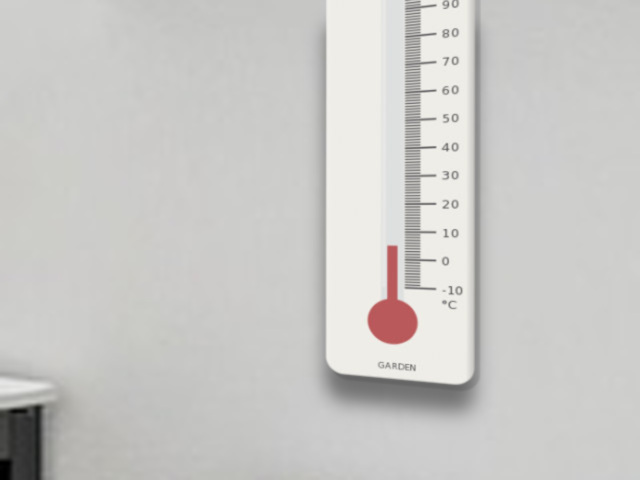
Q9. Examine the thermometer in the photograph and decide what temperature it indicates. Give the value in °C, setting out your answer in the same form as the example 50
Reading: 5
